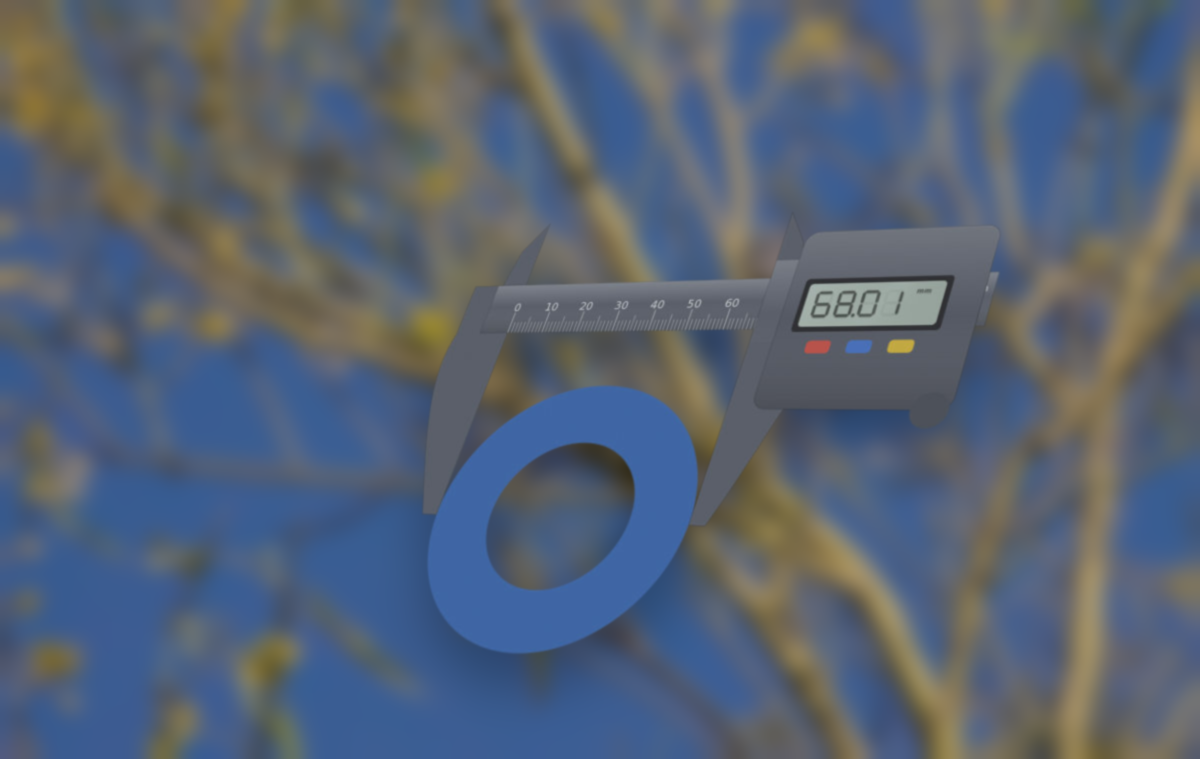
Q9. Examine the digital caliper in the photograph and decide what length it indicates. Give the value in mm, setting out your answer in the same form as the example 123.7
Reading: 68.01
